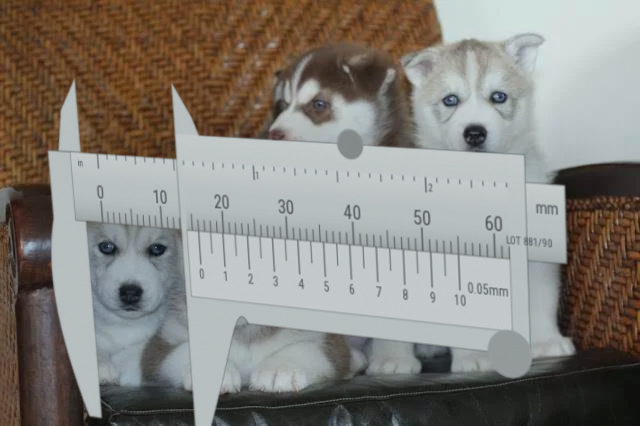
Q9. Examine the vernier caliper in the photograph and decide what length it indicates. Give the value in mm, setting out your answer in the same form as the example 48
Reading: 16.0
